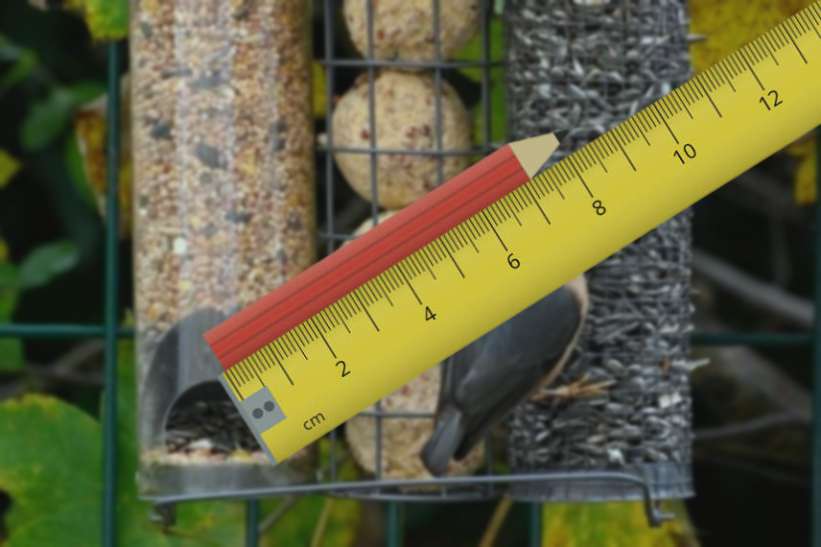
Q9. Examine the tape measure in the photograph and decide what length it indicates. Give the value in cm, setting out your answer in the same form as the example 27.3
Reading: 8.3
